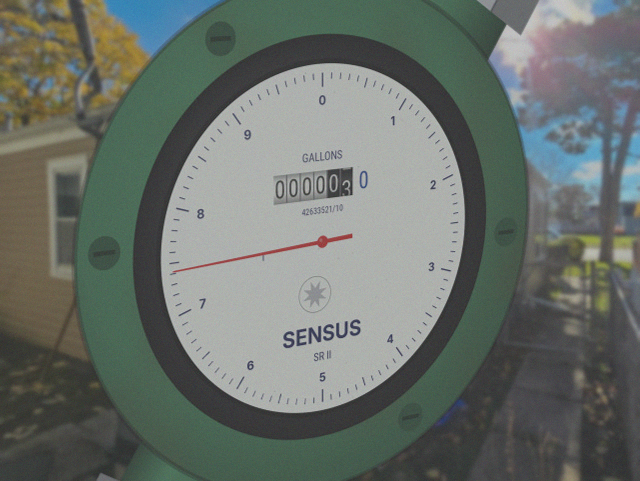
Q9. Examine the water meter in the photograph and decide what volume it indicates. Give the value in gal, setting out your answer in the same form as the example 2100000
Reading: 27.4
